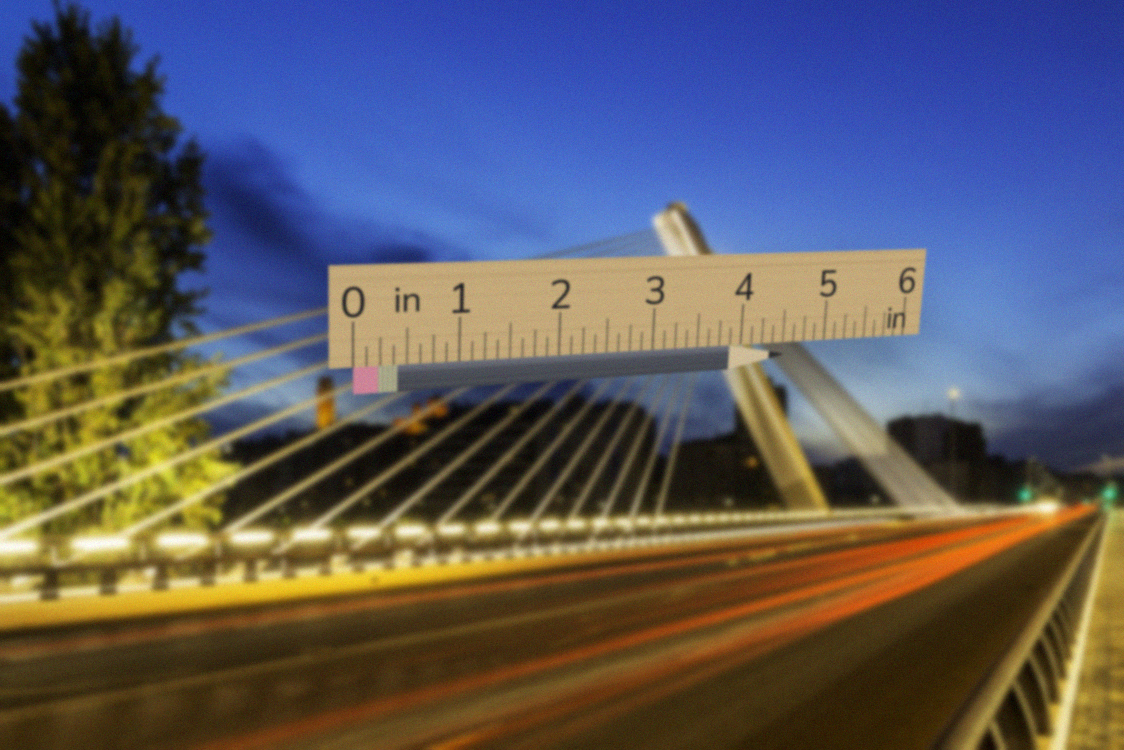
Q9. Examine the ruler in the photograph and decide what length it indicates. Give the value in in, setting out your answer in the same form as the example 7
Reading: 4.5
